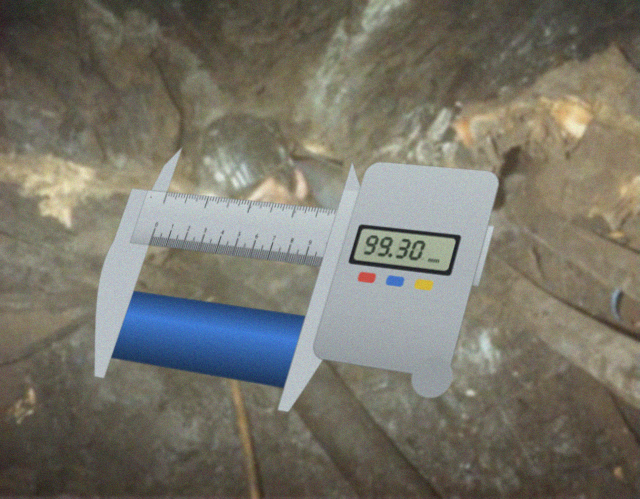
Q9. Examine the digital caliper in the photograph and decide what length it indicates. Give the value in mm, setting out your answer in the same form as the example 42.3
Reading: 99.30
